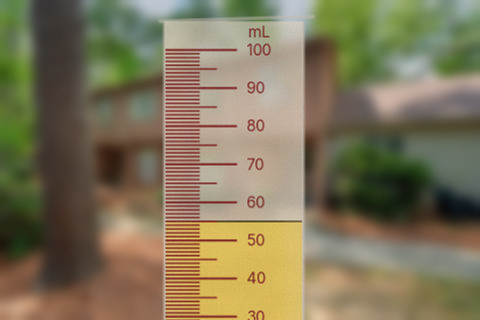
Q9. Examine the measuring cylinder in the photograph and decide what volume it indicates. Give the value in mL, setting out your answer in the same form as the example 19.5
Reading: 55
